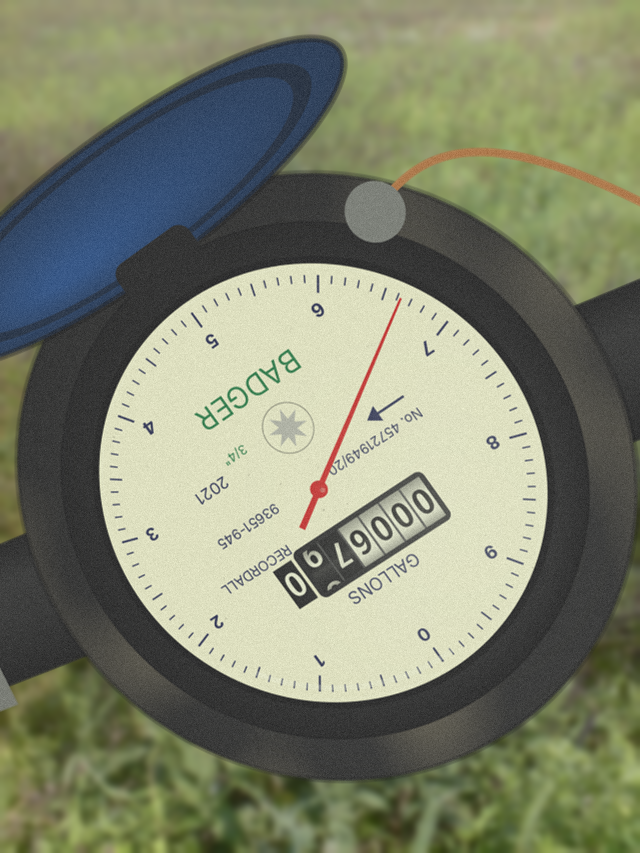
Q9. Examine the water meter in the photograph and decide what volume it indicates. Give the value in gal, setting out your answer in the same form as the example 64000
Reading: 6786.6
